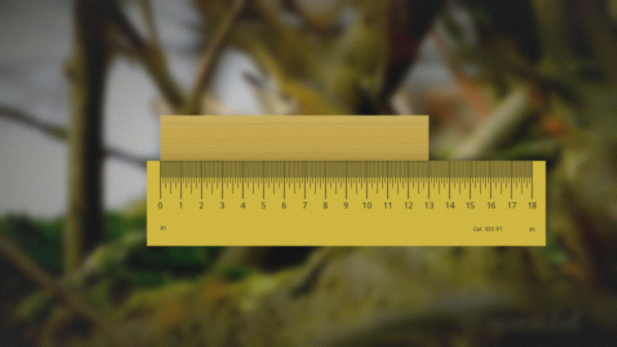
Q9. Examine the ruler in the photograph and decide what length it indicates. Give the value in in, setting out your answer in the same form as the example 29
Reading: 13
